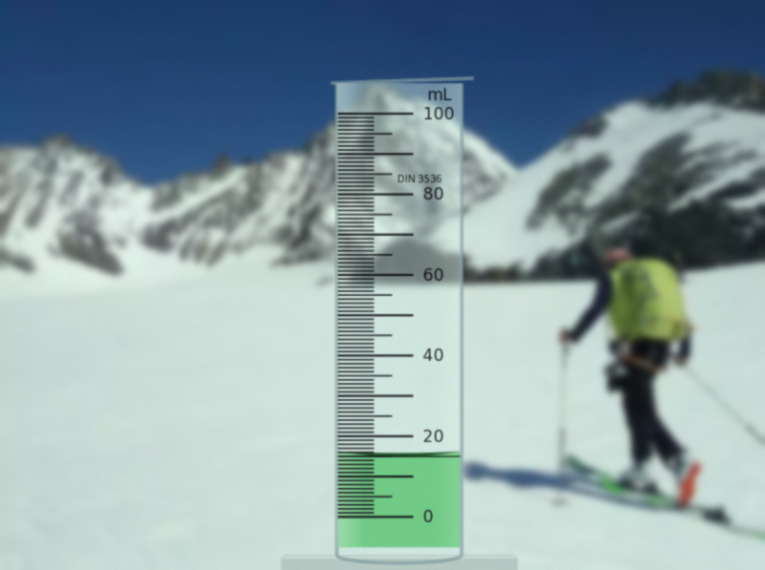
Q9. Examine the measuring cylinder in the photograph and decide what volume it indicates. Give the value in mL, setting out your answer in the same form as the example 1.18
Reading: 15
